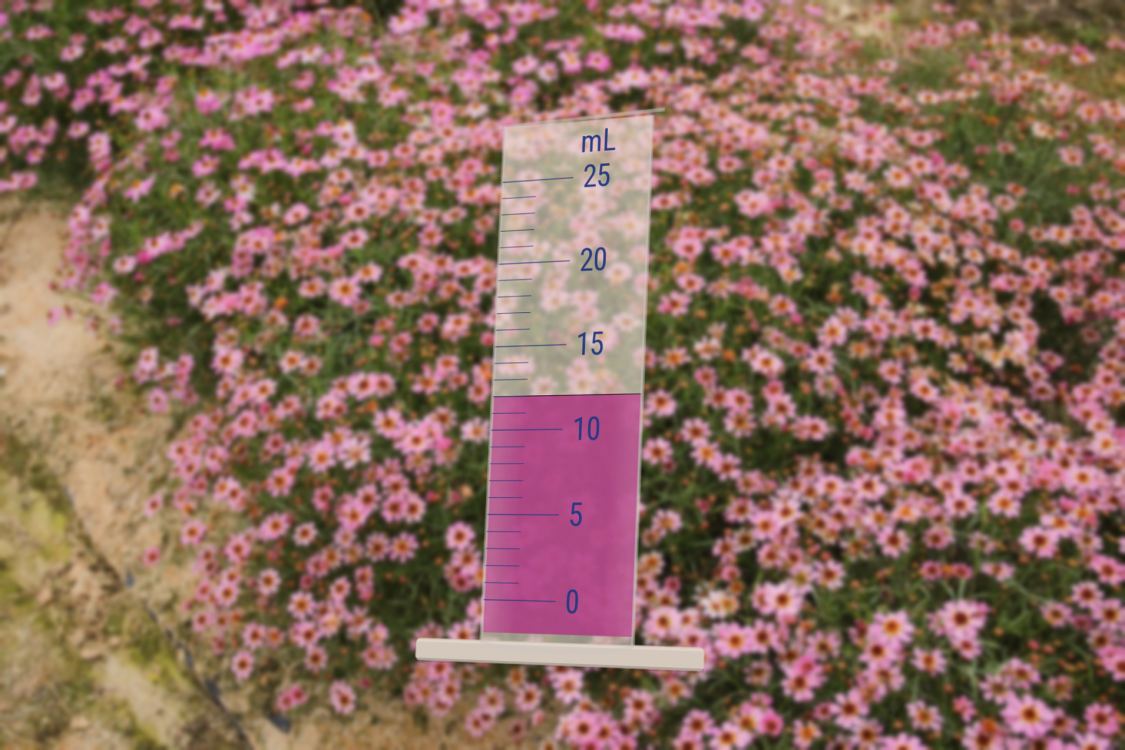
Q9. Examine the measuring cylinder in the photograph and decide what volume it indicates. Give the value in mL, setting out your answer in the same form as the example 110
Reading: 12
